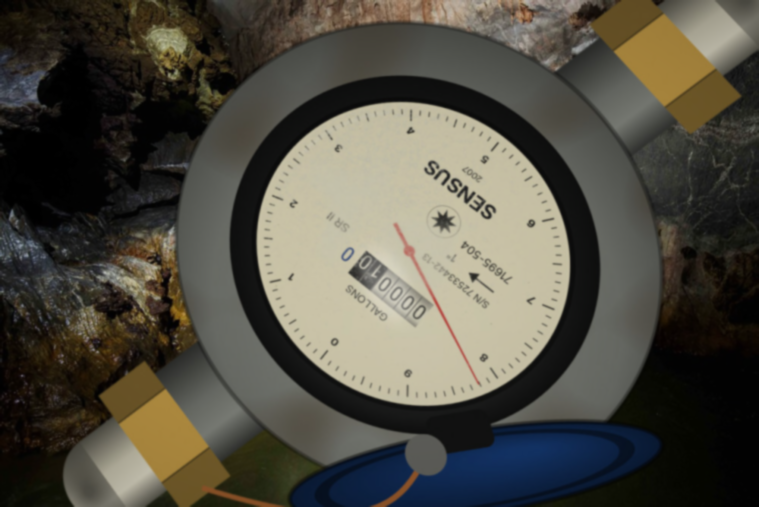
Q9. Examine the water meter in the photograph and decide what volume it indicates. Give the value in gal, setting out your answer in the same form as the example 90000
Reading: 98.2
